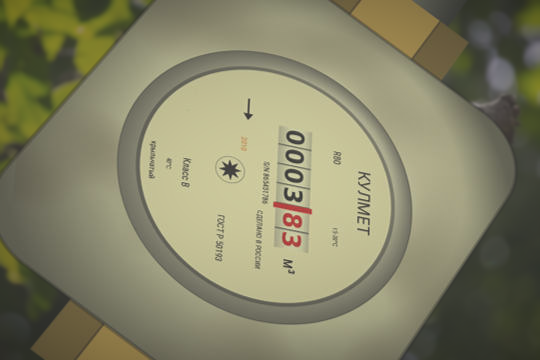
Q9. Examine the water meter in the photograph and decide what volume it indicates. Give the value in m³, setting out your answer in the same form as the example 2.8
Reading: 3.83
